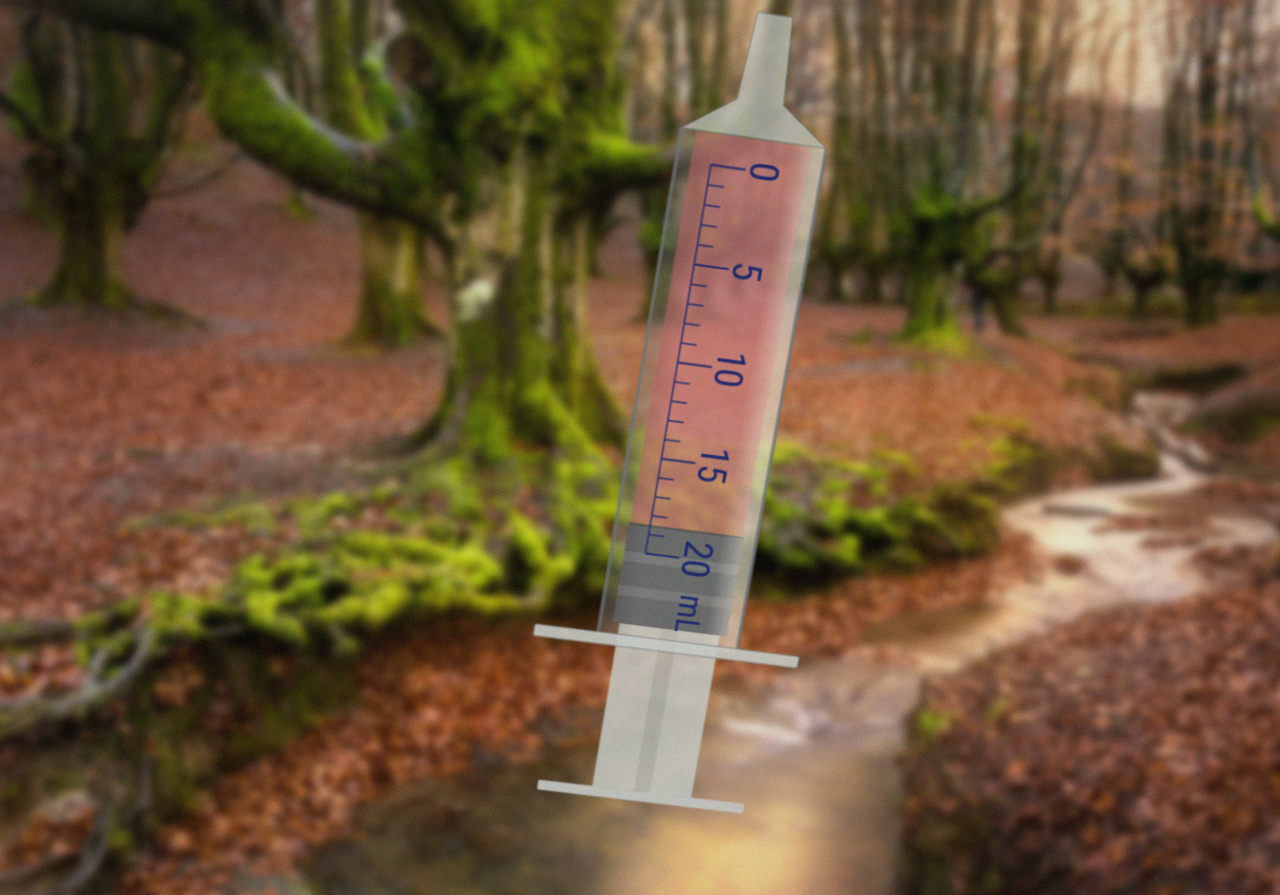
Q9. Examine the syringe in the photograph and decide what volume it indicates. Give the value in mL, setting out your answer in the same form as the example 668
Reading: 18.5
